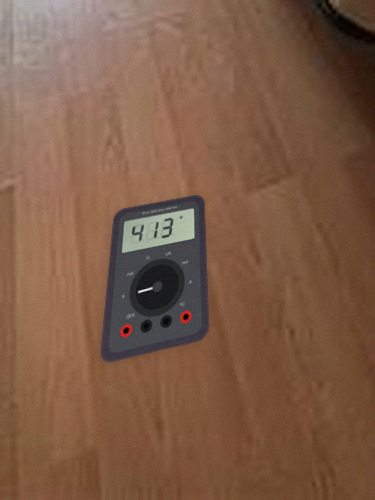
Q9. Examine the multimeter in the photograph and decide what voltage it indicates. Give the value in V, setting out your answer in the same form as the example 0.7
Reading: 413
